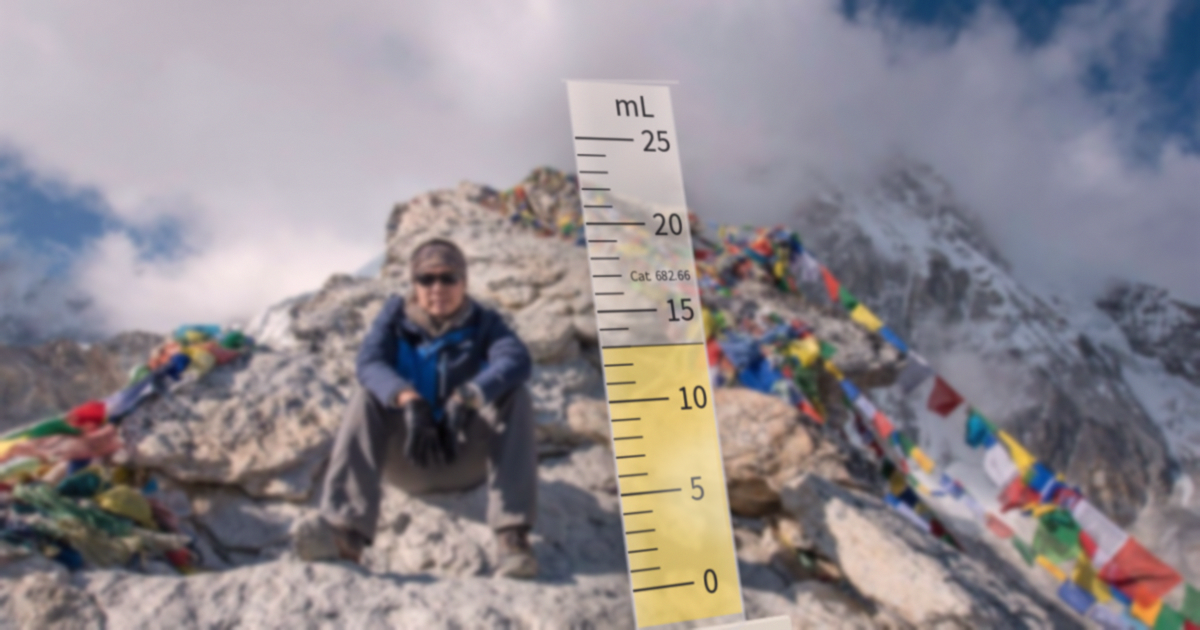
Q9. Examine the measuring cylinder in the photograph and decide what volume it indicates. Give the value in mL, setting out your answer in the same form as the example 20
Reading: 13
